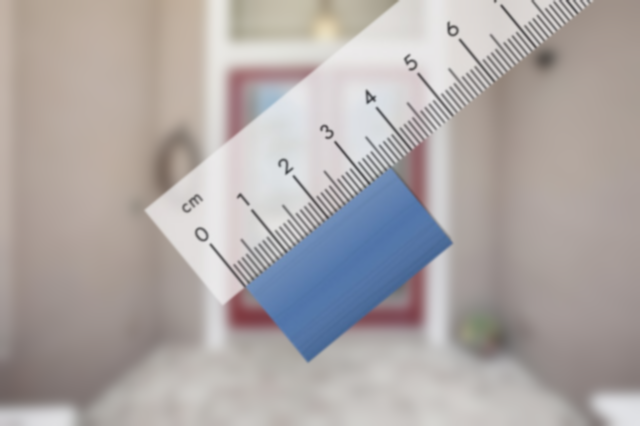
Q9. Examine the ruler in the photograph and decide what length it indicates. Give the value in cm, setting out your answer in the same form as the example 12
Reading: 3.5
